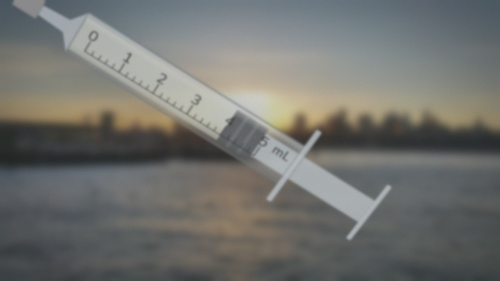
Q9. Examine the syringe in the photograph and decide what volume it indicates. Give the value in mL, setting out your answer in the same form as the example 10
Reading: 4
